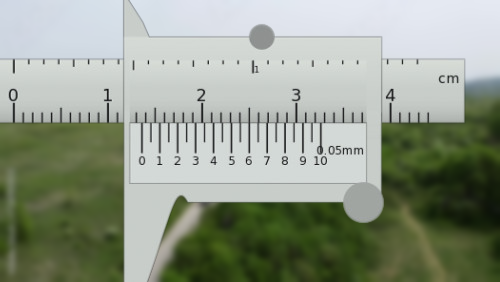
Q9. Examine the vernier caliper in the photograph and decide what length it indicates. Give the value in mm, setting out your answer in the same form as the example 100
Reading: 13.6
